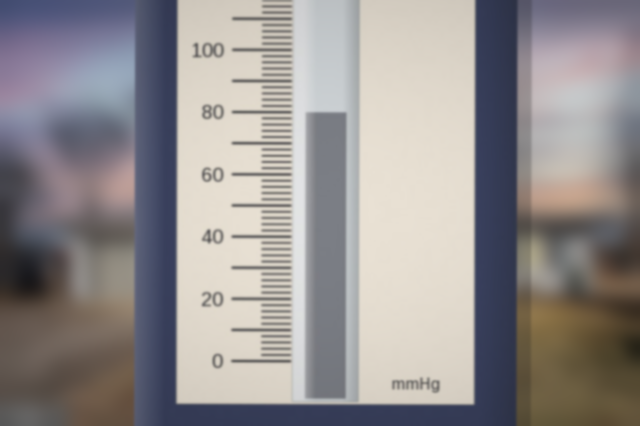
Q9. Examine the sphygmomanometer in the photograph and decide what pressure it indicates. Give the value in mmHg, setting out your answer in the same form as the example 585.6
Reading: 80
